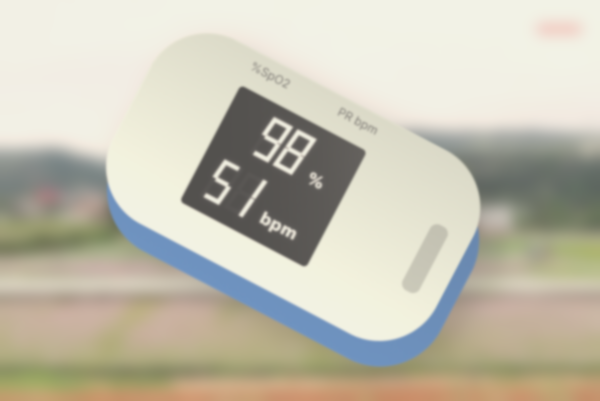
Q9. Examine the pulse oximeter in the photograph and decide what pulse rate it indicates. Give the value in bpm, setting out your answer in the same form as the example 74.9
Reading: 51
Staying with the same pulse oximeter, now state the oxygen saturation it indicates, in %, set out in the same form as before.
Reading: 98
